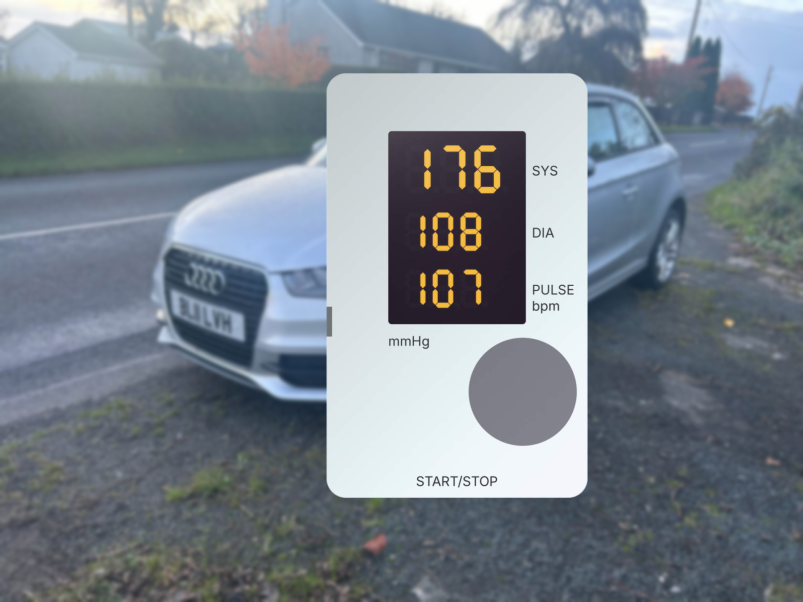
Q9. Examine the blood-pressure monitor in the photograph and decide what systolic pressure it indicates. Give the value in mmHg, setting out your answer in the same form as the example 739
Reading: 176
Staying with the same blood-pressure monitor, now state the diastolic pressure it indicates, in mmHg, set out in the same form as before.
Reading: 108
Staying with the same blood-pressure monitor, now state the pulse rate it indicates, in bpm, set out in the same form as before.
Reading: 107
